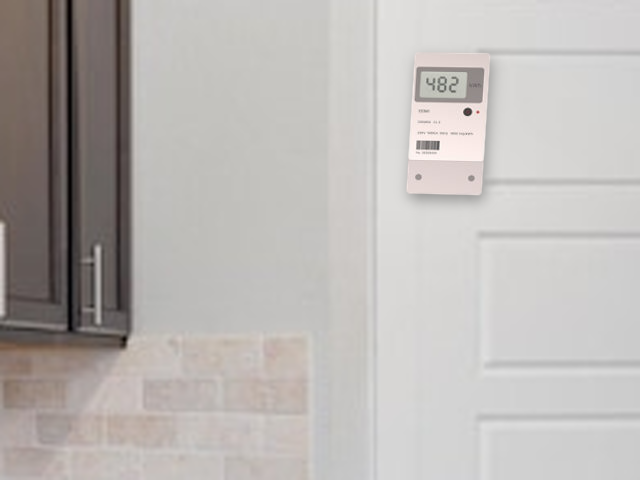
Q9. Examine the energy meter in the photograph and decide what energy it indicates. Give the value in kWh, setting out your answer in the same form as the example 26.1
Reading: 482
